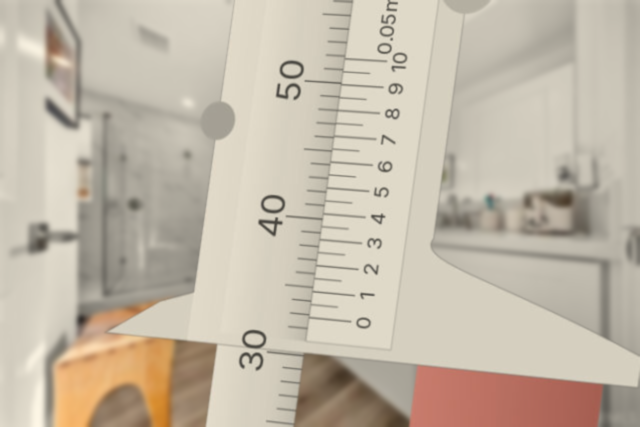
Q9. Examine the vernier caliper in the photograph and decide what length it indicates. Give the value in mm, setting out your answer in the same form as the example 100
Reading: 32.8
